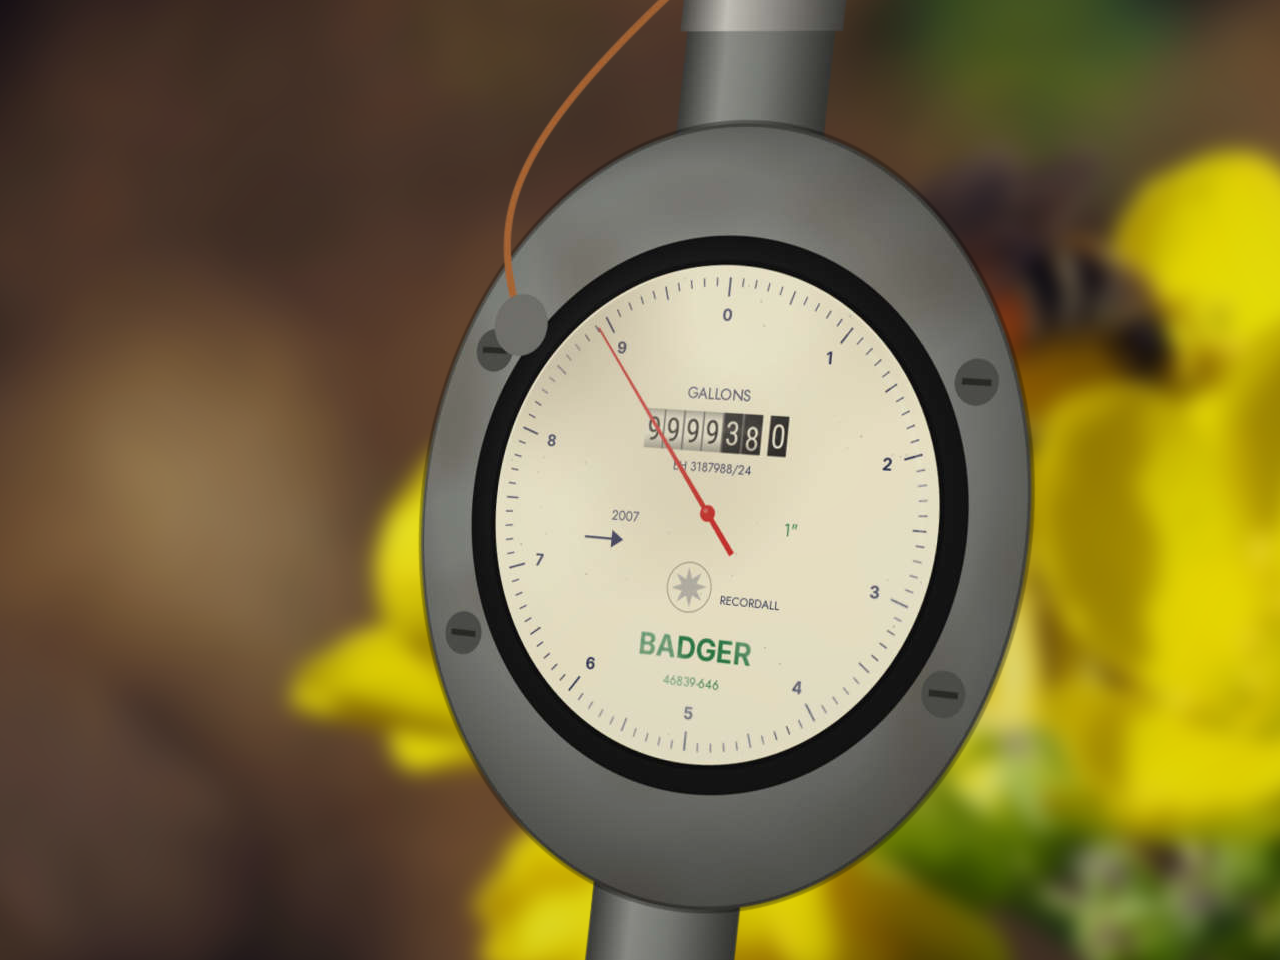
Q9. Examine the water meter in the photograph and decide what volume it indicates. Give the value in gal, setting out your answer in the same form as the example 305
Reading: 9999378.9
